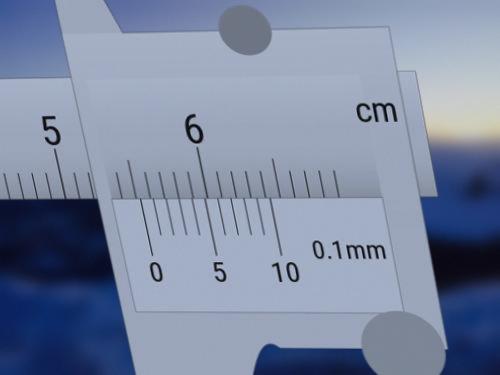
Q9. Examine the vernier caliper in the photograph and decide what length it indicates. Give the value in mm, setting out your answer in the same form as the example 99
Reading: 55.3
